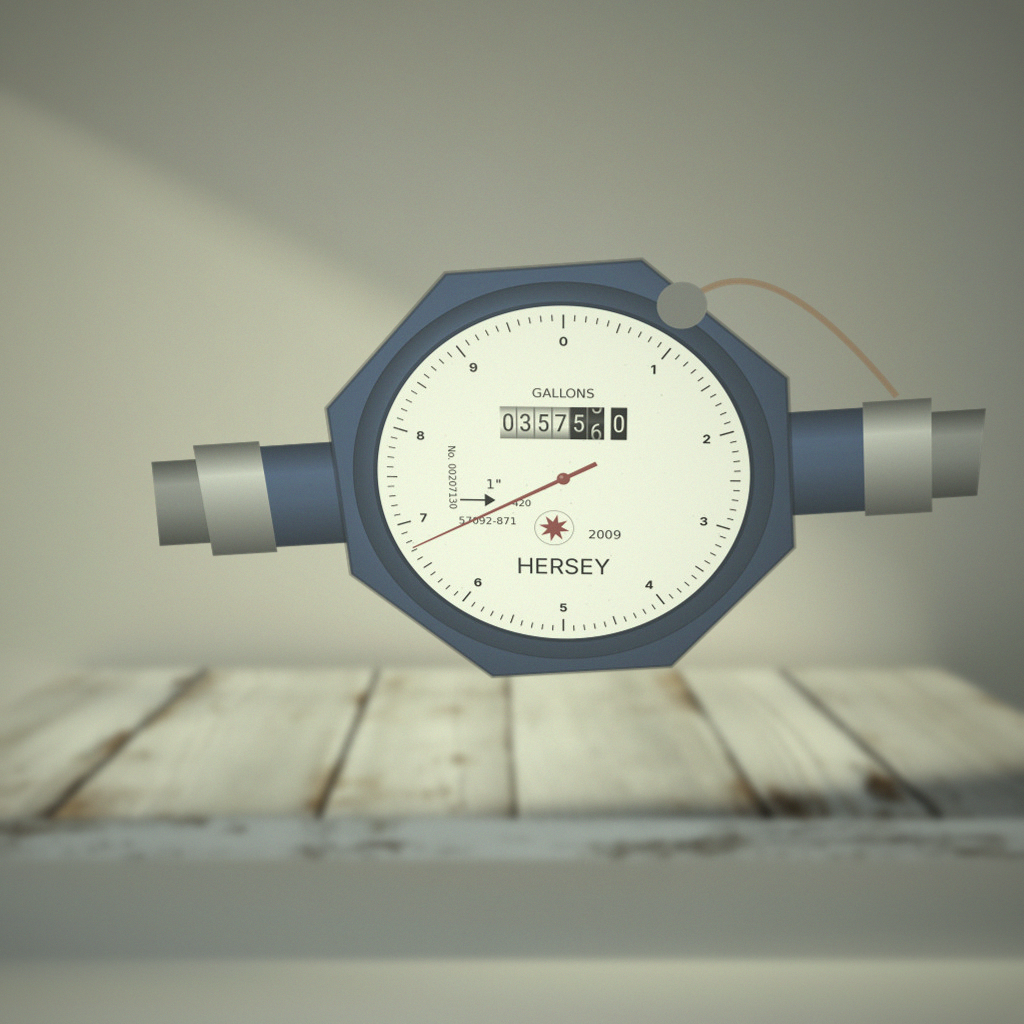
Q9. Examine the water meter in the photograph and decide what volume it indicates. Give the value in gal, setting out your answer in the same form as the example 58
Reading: 357556.7
